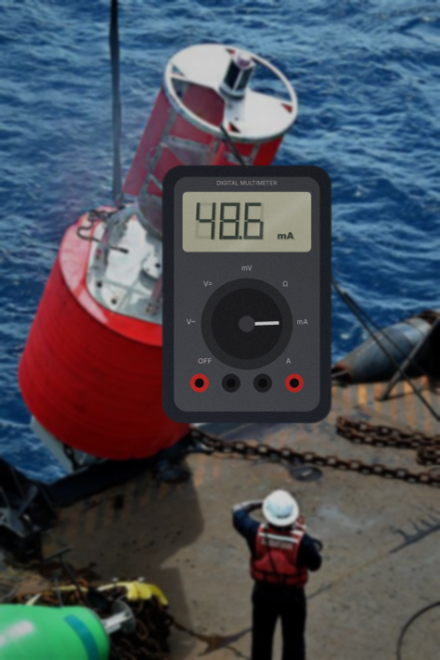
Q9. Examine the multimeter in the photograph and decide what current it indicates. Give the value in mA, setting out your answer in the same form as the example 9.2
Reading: 48.6
